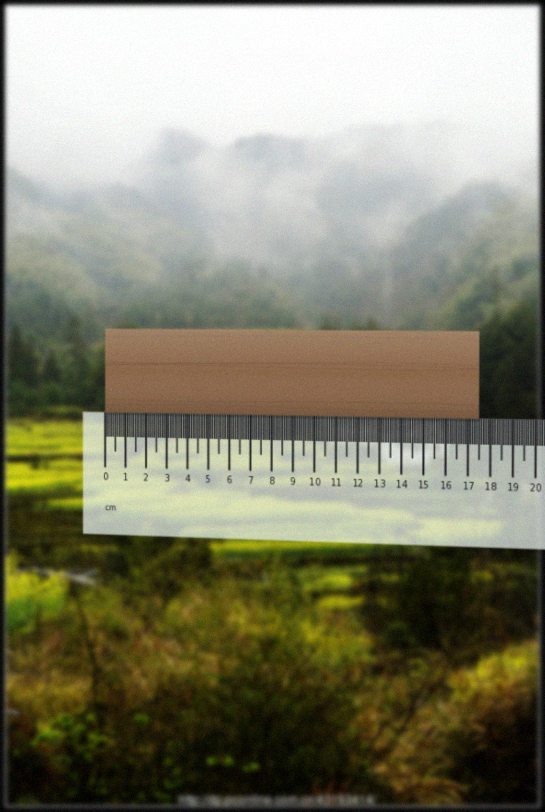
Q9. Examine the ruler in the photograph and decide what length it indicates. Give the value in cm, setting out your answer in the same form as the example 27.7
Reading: 17.5
